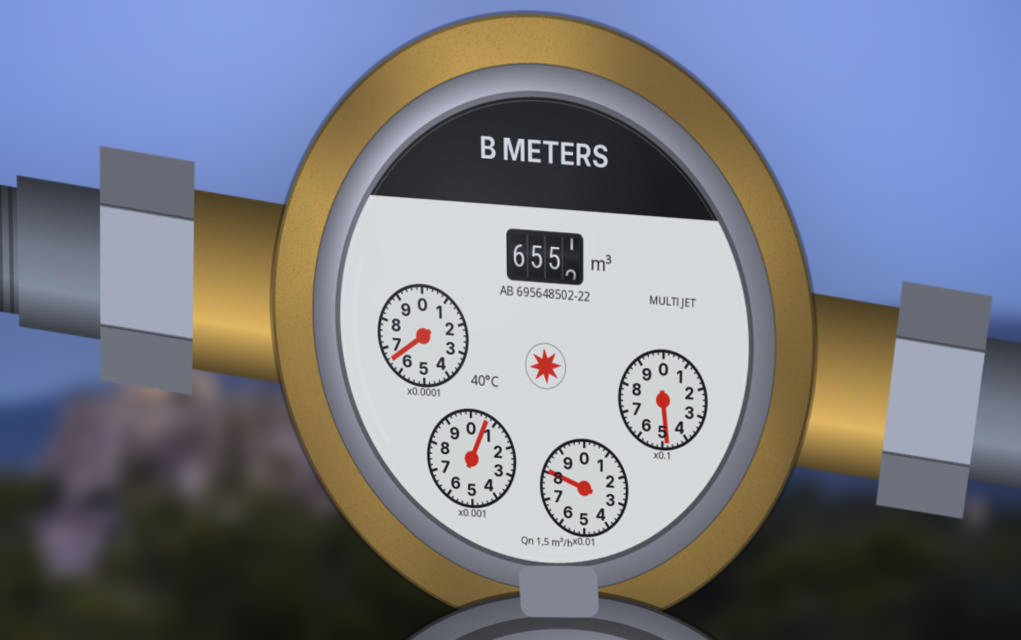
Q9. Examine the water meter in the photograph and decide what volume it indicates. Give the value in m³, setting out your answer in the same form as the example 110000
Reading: 6551.4806
